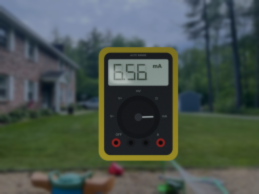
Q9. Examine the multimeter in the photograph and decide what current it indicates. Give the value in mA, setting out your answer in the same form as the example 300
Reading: 6.56
